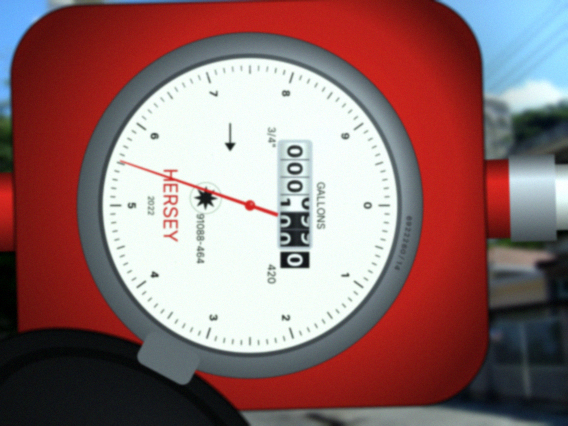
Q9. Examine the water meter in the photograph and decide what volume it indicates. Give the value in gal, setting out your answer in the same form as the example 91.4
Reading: 995.5
